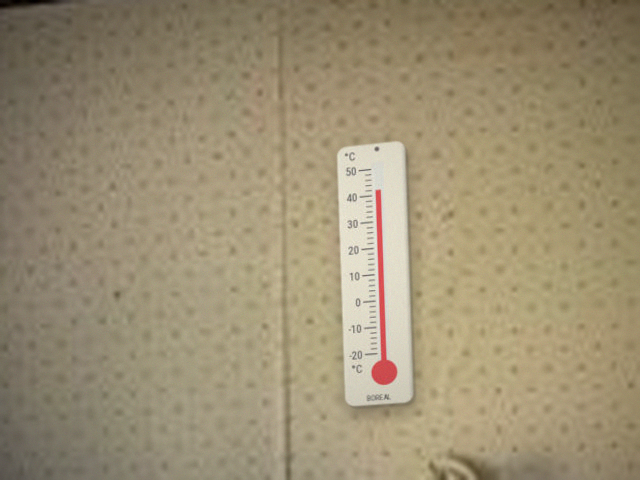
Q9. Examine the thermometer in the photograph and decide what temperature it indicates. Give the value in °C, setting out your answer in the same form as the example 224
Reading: 42
